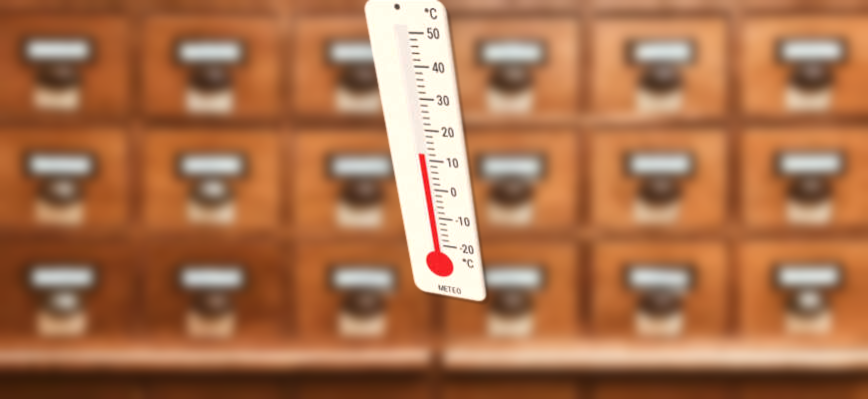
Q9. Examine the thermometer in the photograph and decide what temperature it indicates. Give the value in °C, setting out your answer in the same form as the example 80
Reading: 12
